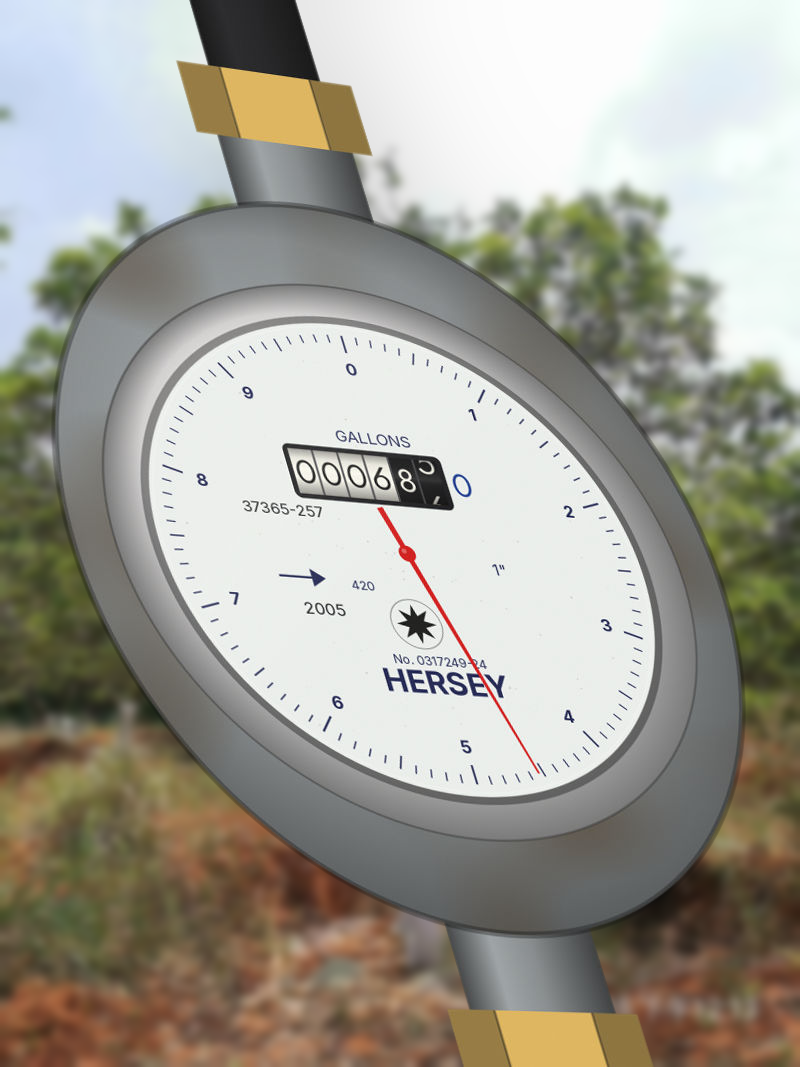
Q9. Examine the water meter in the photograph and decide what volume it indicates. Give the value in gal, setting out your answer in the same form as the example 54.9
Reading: 6854.5
